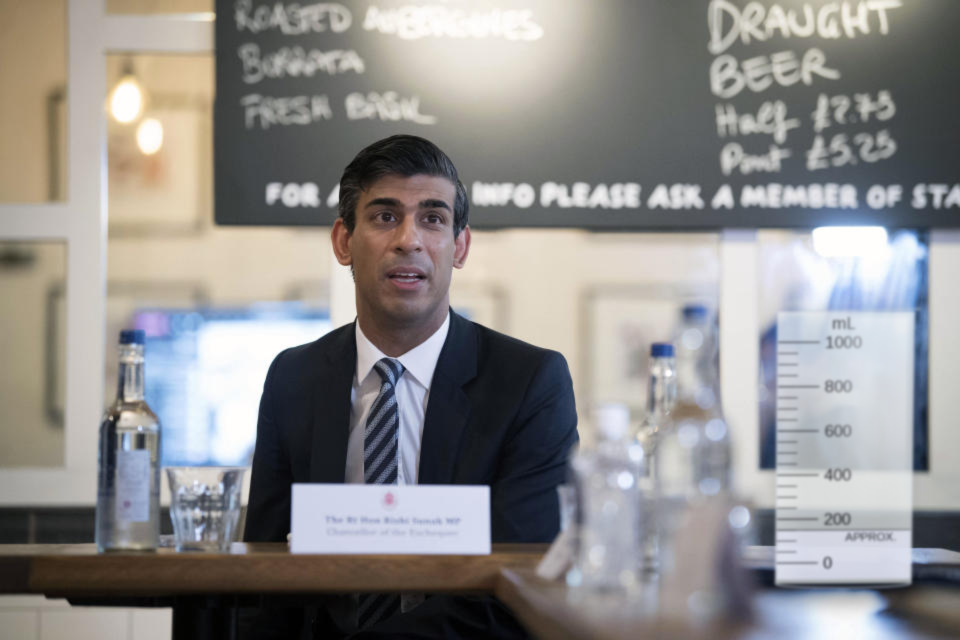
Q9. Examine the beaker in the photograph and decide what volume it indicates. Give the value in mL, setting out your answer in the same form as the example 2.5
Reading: 150
